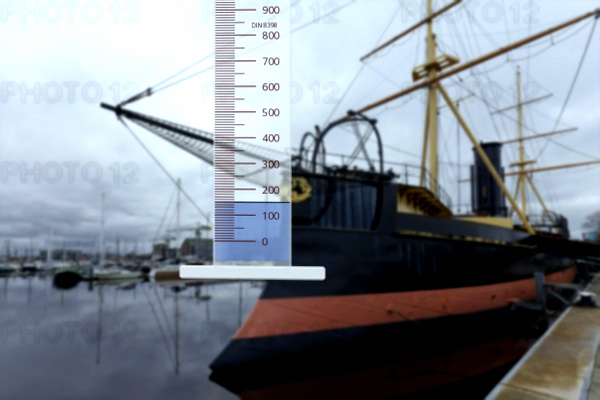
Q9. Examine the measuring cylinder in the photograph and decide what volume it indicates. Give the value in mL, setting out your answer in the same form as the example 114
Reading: 150
